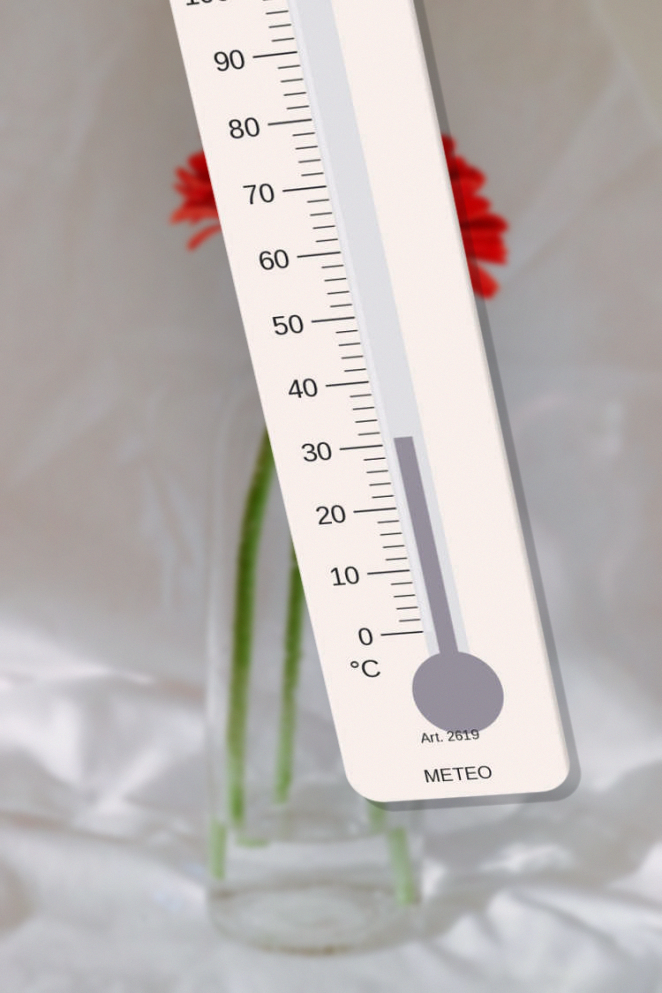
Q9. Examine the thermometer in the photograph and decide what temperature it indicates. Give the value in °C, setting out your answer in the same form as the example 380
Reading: 31
